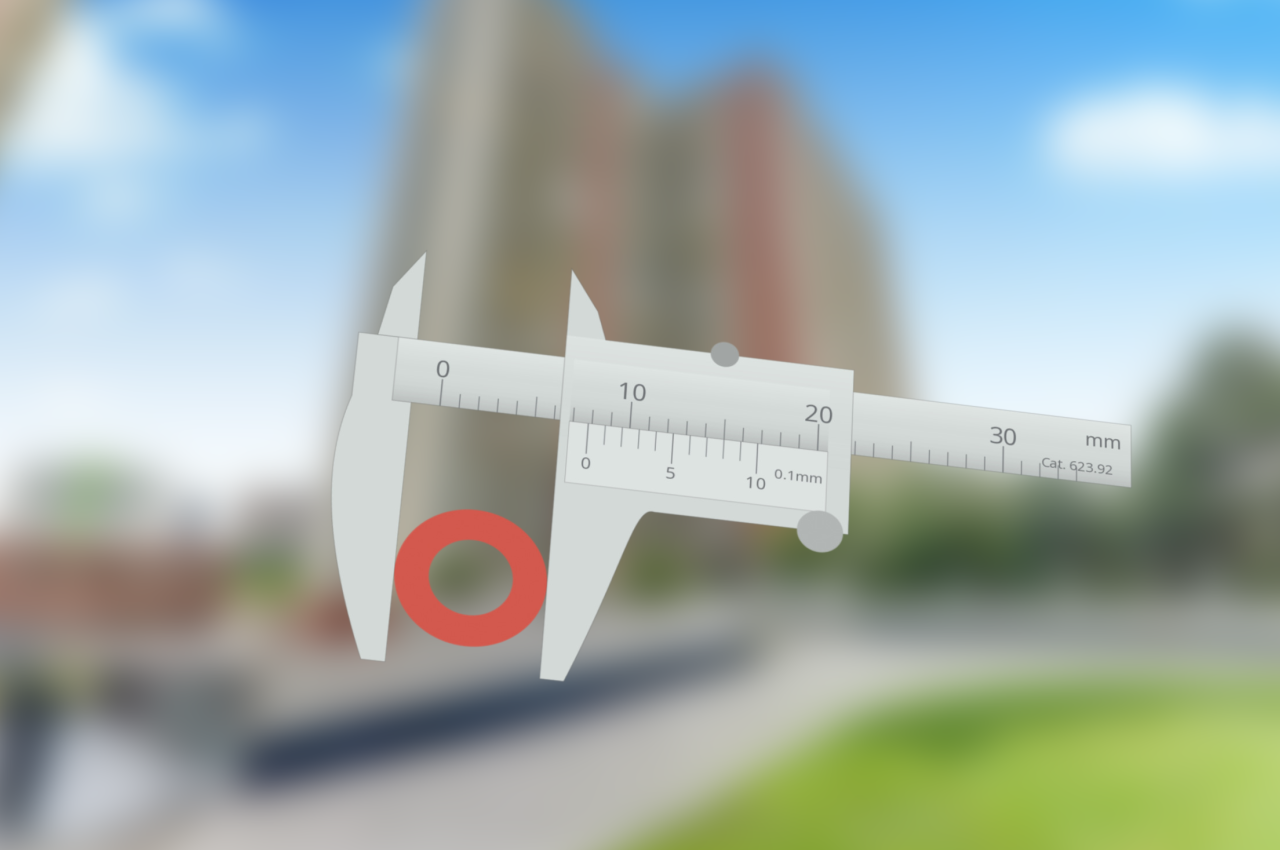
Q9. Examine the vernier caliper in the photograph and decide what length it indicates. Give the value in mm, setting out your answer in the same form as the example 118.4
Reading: 7.8
